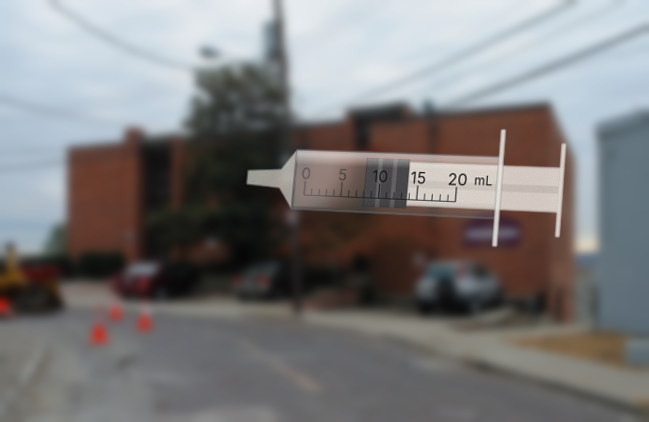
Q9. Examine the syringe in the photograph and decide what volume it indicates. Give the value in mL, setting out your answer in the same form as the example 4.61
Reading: 8
